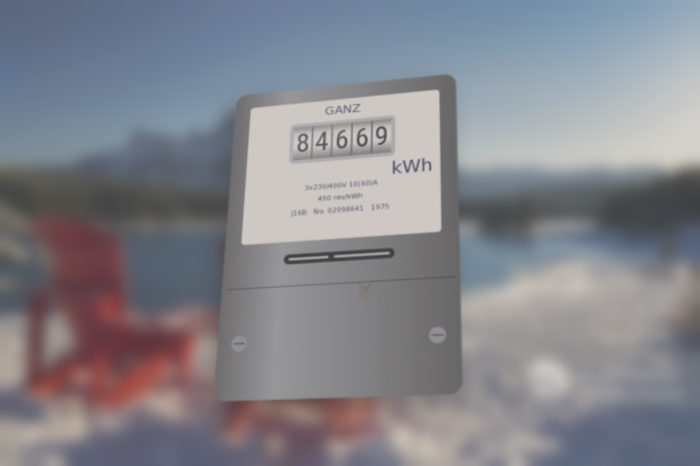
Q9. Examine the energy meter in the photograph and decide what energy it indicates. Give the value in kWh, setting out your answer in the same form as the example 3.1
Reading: 84669
